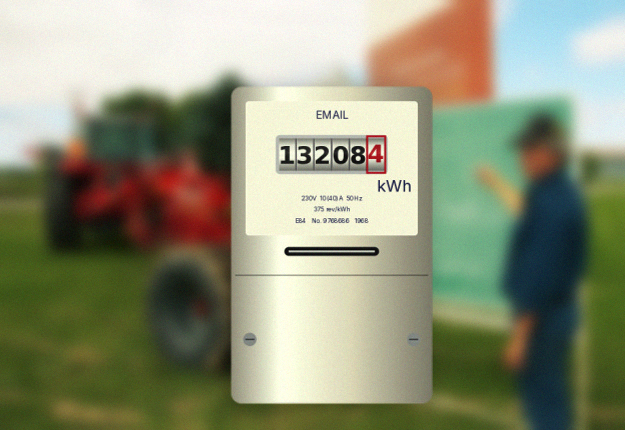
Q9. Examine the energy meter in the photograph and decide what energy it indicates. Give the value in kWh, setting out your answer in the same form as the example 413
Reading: 13208.4
